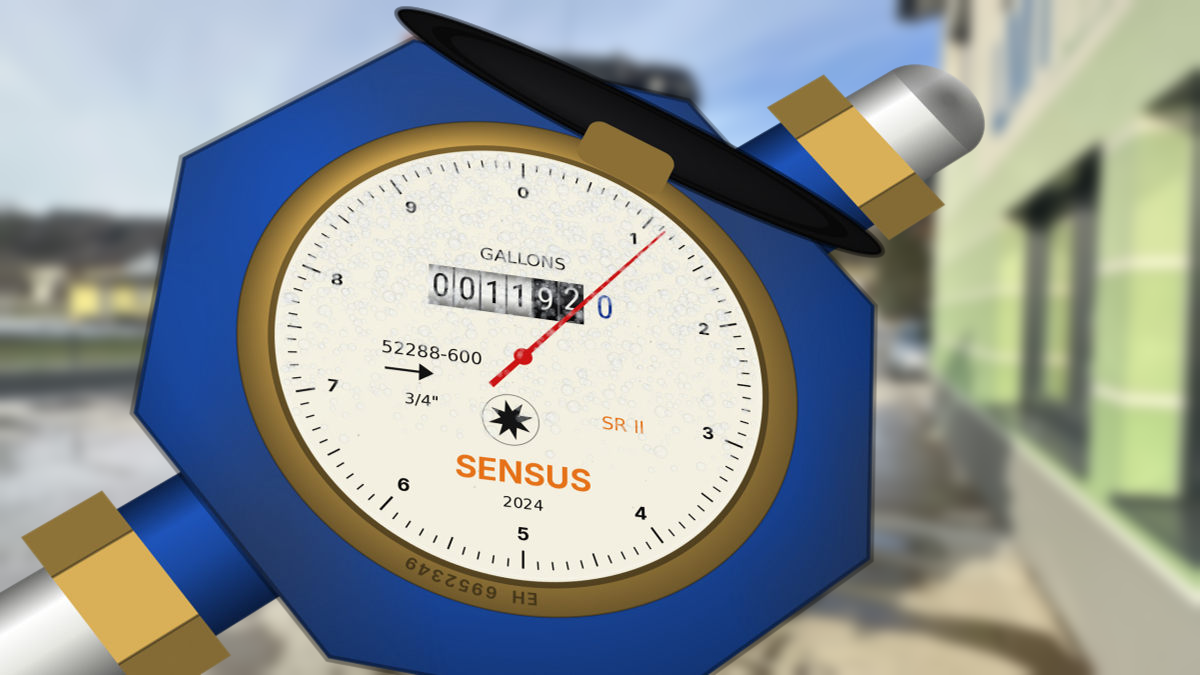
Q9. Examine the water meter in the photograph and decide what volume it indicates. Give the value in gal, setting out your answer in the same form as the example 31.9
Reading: 11921.1
